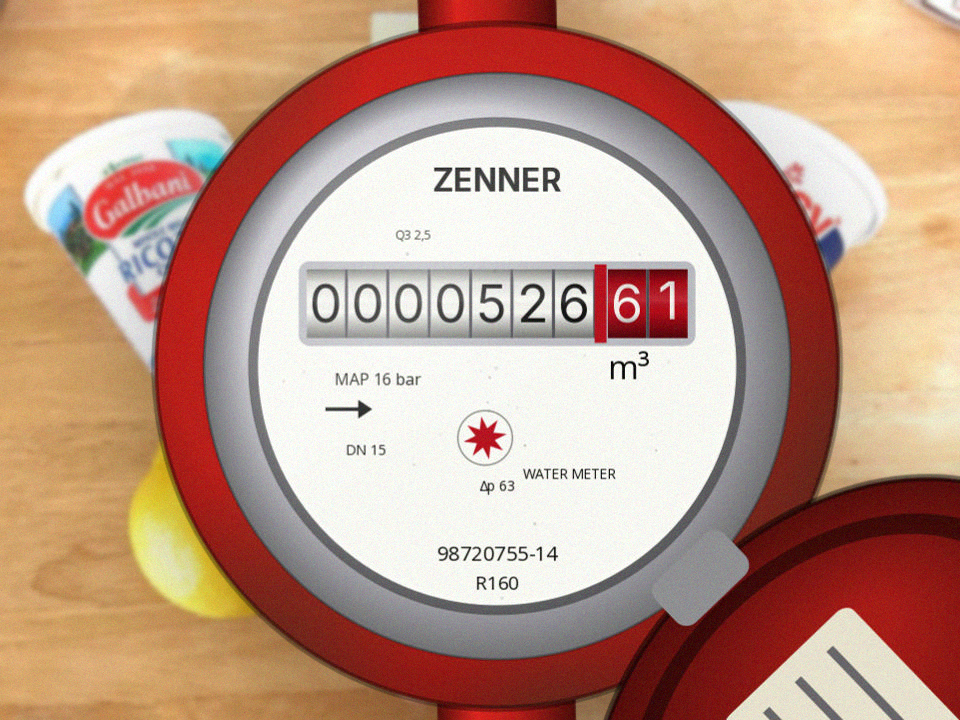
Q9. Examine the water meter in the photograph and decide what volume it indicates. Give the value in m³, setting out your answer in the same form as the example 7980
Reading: 526.61
